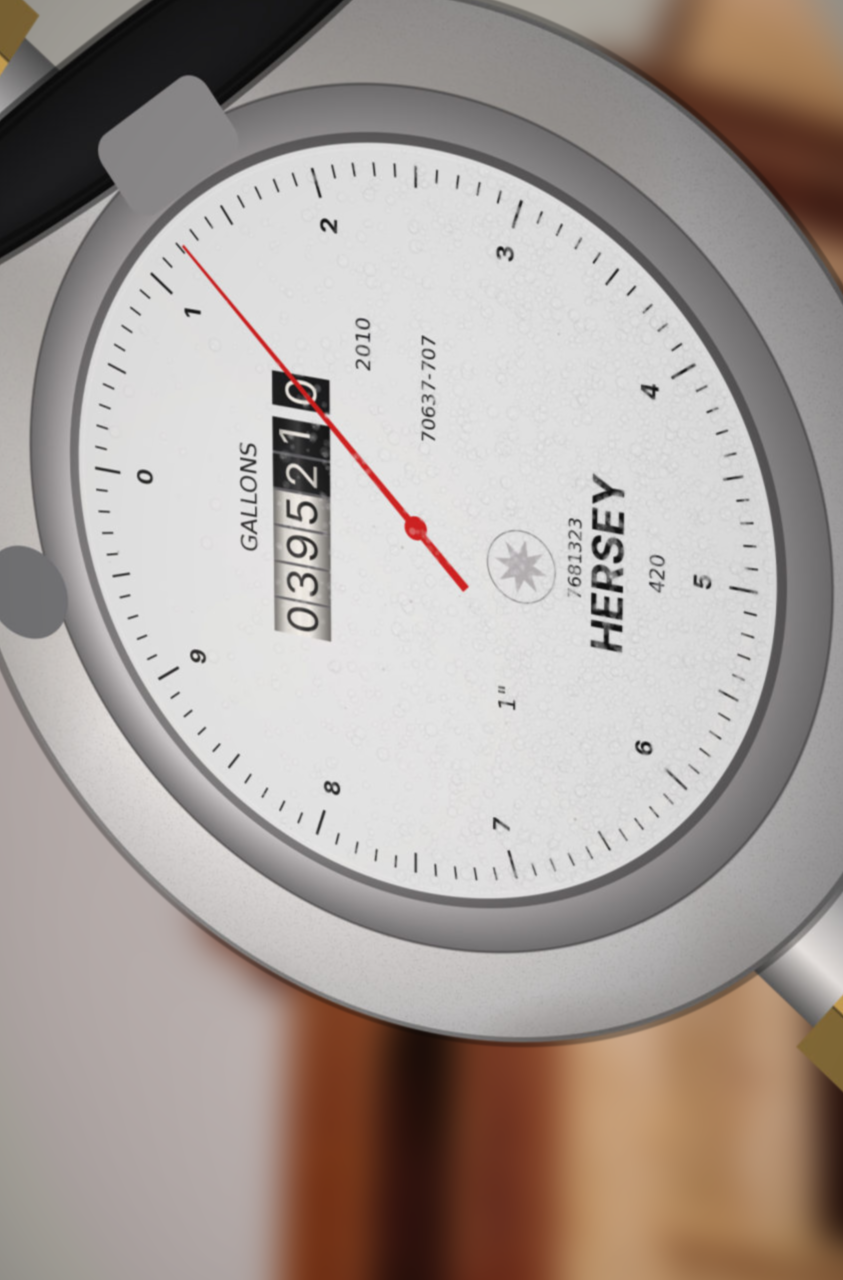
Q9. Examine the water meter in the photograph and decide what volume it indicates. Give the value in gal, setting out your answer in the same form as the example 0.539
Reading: 395211.2
